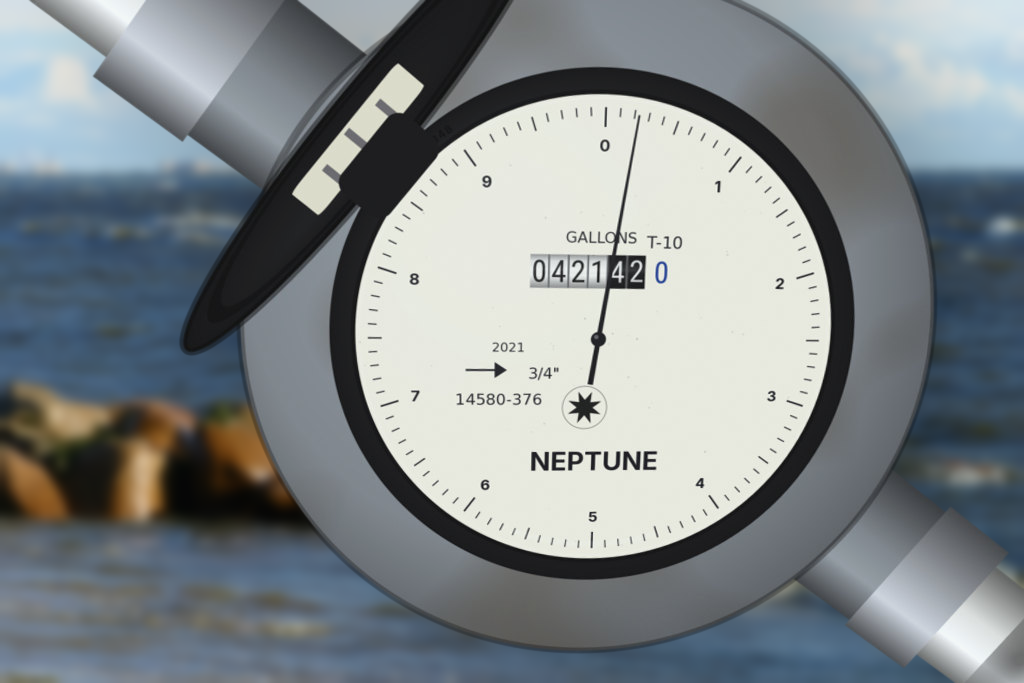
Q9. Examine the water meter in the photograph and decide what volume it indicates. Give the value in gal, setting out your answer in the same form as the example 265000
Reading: 421420.2
